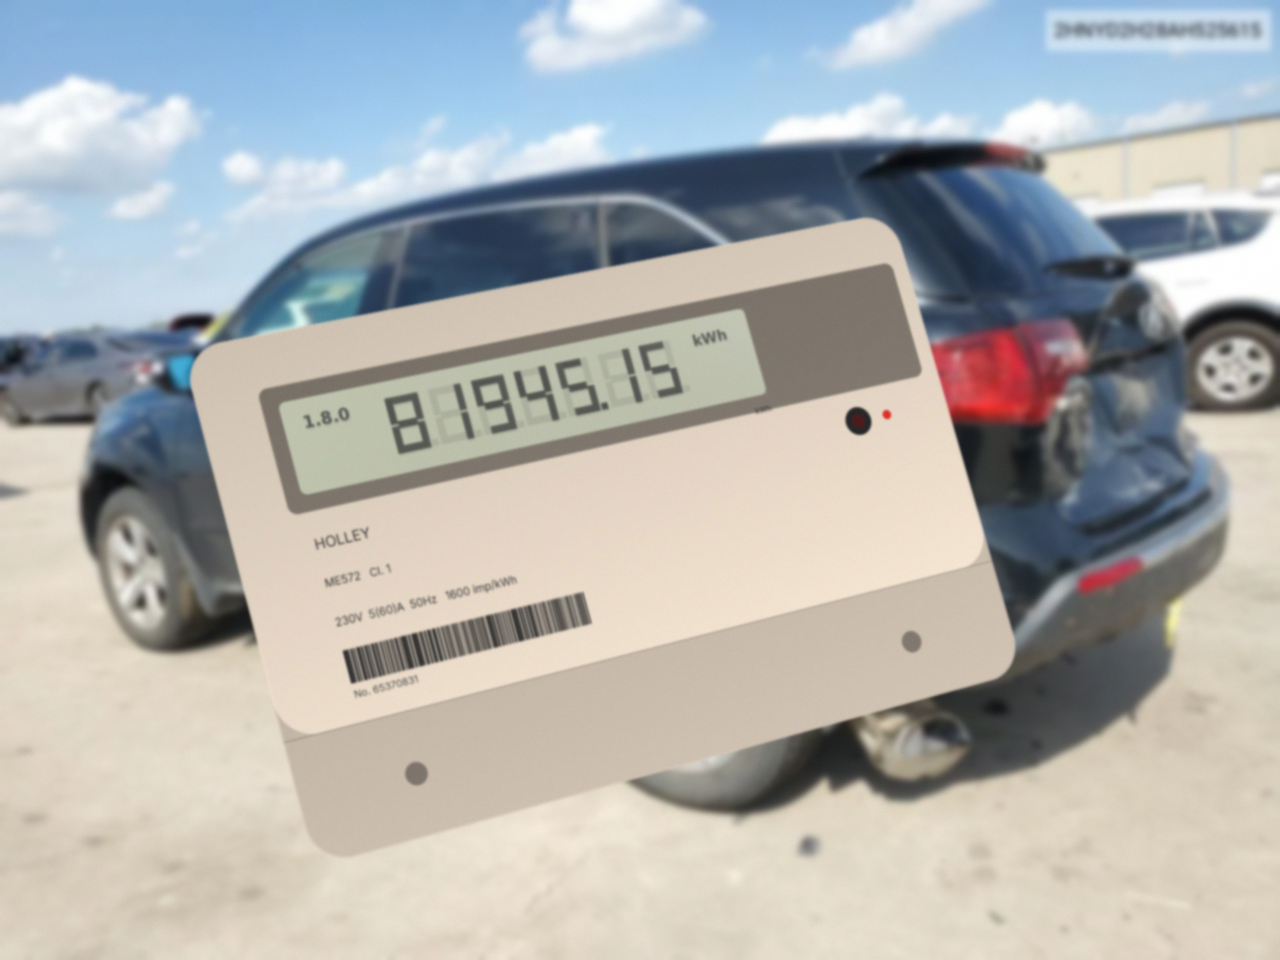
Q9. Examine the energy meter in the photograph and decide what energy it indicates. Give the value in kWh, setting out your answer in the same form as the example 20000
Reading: 81945.15
